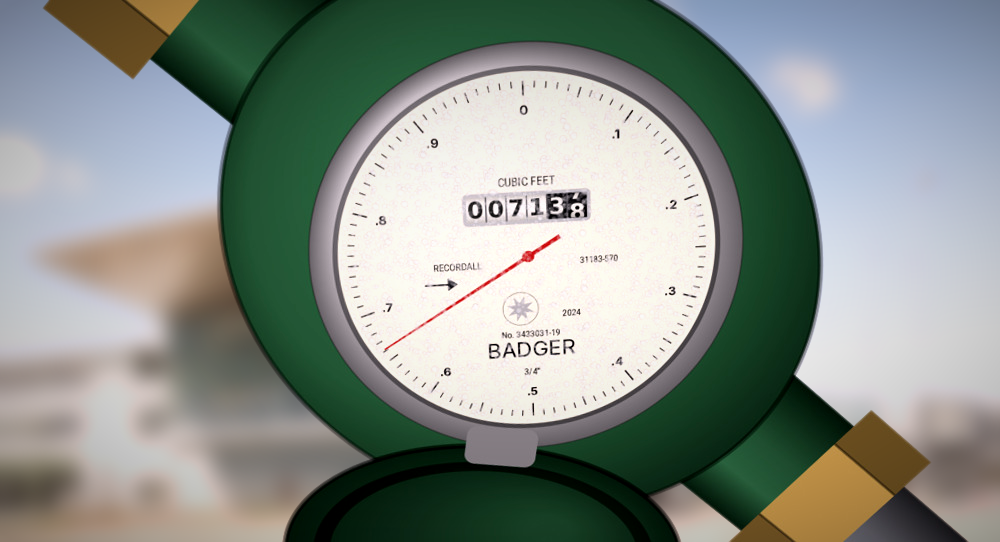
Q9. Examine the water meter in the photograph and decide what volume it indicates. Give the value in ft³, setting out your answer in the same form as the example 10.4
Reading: 7137.66
